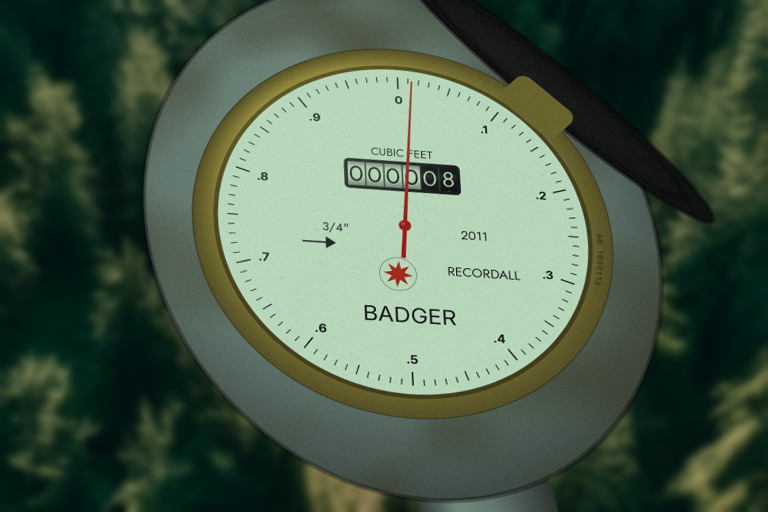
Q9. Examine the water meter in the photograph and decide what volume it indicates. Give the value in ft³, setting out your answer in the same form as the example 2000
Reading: 8.01
